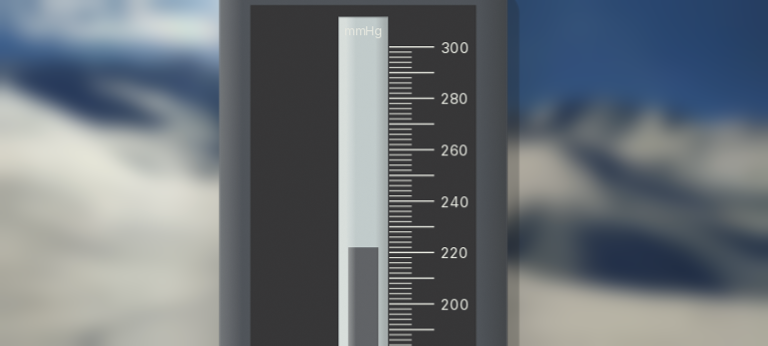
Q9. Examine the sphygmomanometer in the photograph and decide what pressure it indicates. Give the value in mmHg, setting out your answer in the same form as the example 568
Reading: 222
